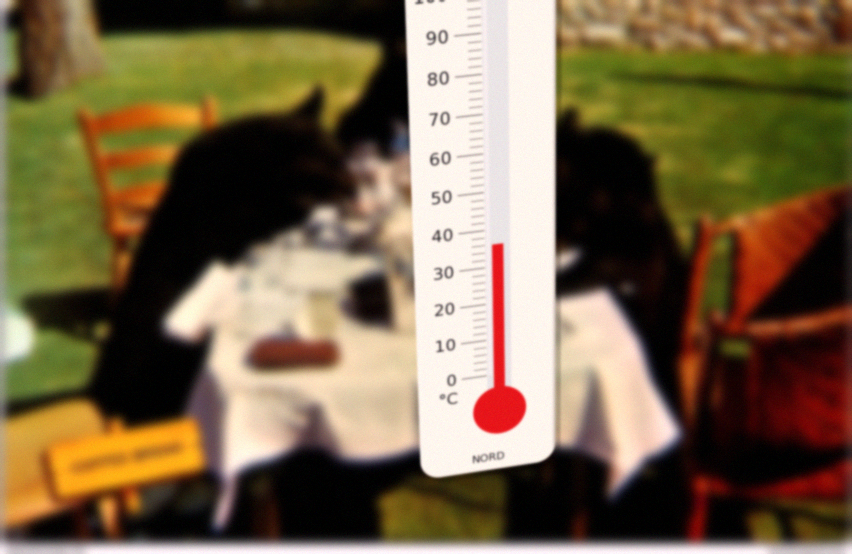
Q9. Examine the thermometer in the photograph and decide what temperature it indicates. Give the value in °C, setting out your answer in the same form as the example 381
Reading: 36
